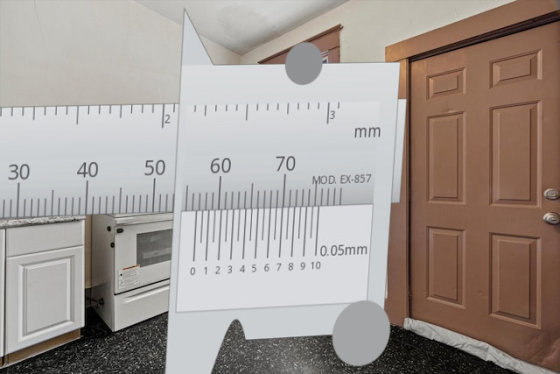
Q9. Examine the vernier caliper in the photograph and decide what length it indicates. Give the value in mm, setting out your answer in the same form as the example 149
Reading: 56.6
